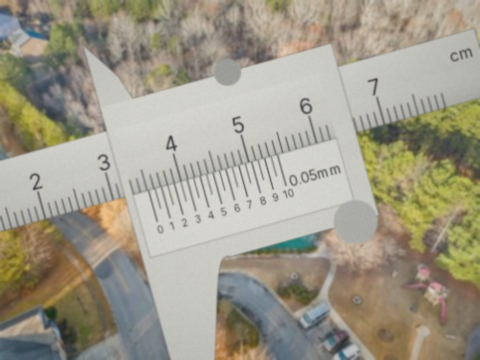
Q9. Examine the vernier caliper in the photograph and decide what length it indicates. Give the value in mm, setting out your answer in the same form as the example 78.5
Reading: 35.2
